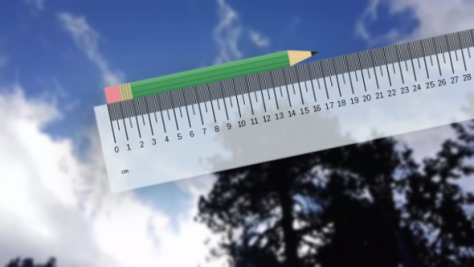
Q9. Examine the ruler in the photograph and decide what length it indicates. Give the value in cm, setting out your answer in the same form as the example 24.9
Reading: 17
